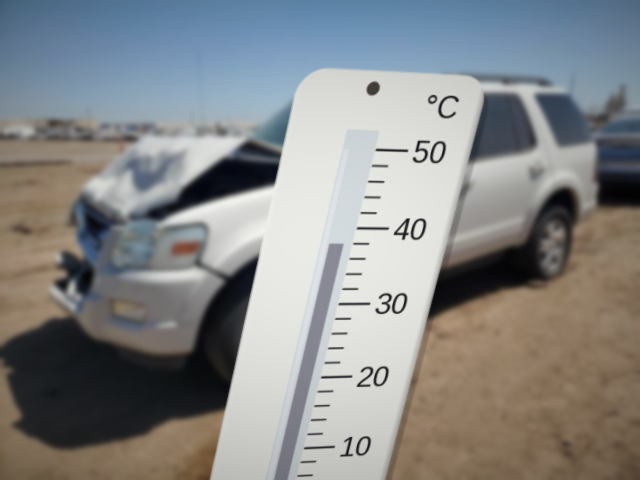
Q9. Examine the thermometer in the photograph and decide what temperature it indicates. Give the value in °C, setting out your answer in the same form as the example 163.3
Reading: 38
